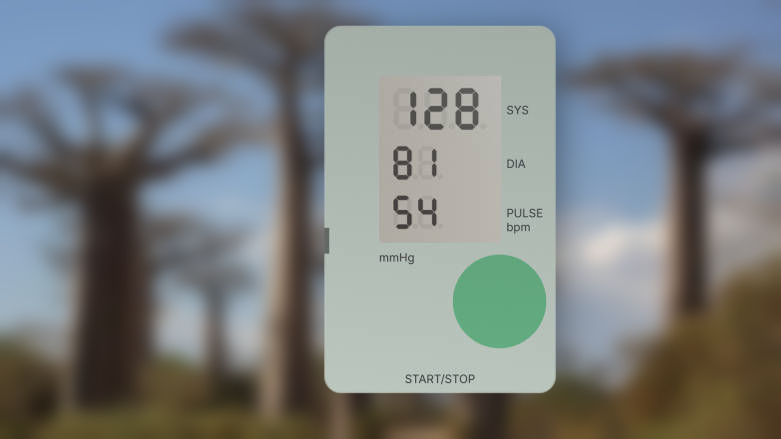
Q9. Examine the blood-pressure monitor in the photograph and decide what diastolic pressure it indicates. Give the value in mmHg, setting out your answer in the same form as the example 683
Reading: 81
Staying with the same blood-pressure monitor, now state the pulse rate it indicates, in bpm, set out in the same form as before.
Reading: 54
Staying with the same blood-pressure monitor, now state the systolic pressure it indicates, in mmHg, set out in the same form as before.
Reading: 128
